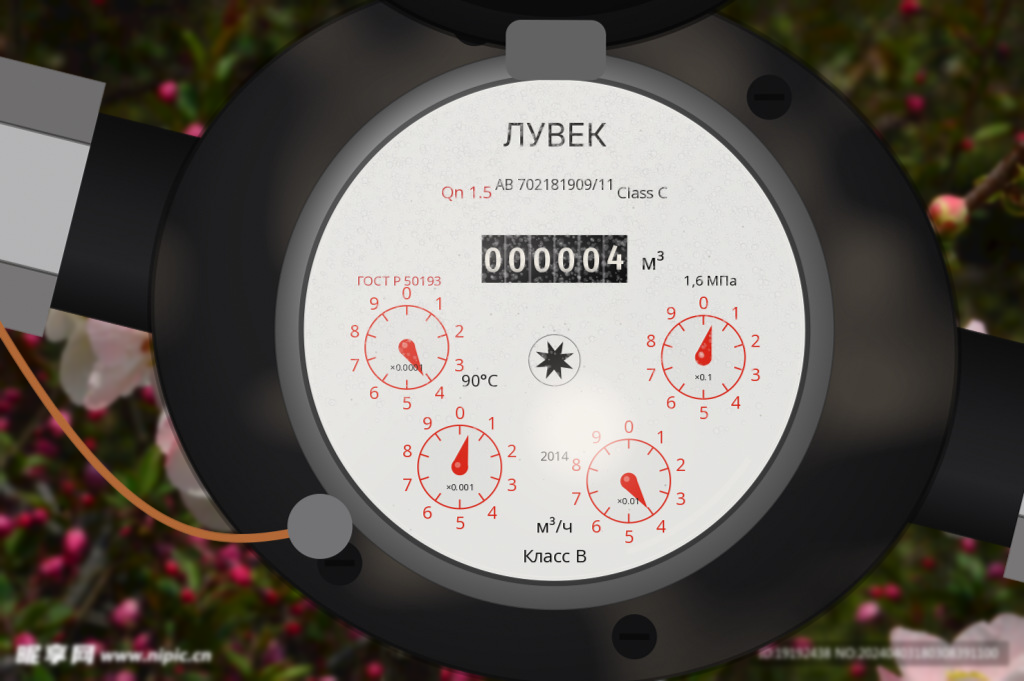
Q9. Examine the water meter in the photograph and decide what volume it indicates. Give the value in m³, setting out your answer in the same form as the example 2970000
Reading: 4.0404
